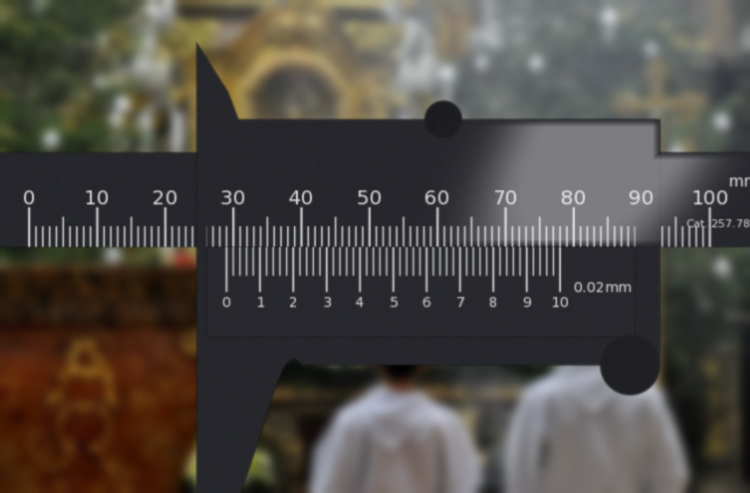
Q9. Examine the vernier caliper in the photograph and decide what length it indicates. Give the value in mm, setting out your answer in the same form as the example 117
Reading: 29.0
